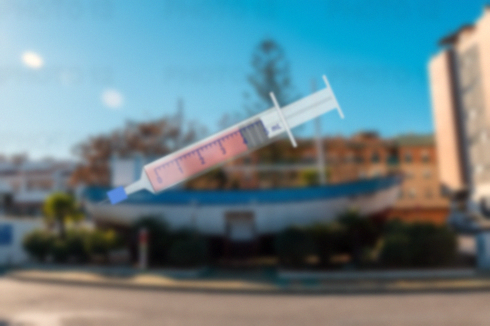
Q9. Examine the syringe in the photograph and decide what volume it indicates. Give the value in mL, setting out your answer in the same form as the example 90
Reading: 4
